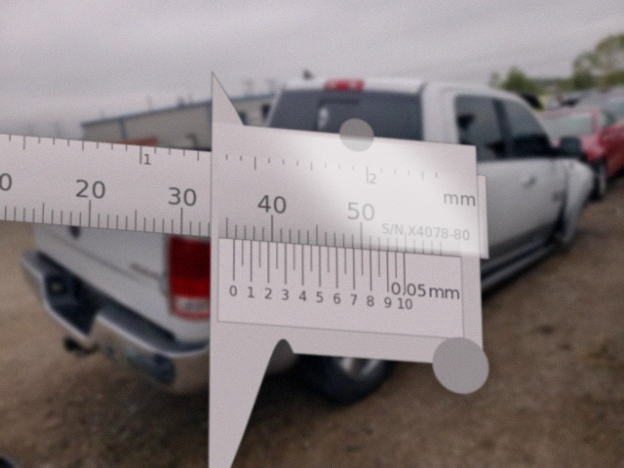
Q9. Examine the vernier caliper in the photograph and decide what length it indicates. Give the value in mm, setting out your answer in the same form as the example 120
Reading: 35.8
